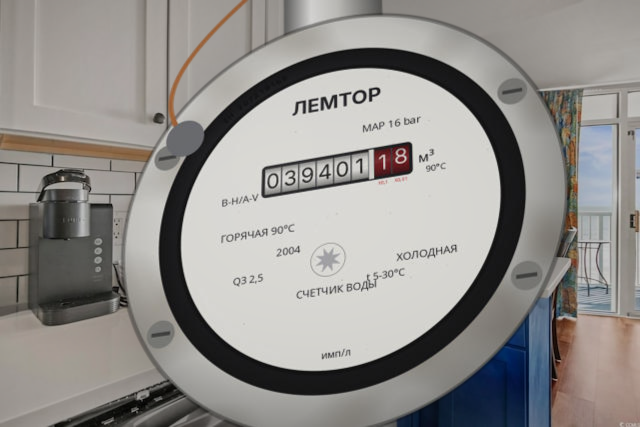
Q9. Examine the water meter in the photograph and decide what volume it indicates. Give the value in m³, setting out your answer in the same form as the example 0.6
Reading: 39401.18
